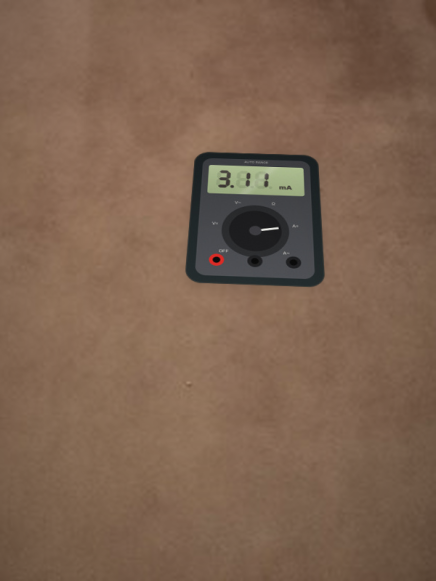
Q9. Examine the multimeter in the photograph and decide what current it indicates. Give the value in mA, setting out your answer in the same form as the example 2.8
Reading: 3.11
